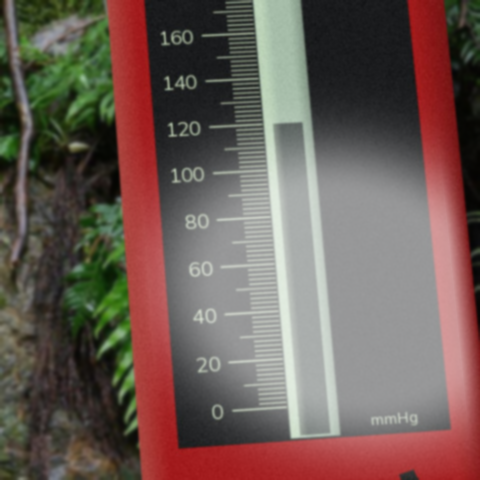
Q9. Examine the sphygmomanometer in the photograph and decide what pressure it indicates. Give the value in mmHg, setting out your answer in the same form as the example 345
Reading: 120
